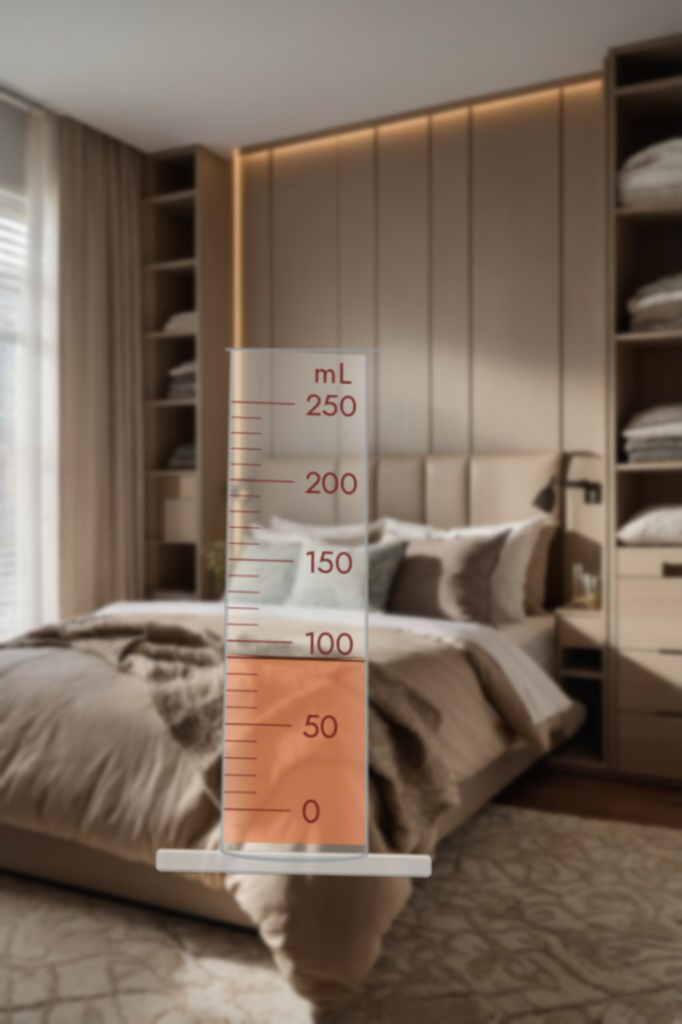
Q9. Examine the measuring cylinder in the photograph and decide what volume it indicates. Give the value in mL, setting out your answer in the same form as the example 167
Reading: 90
